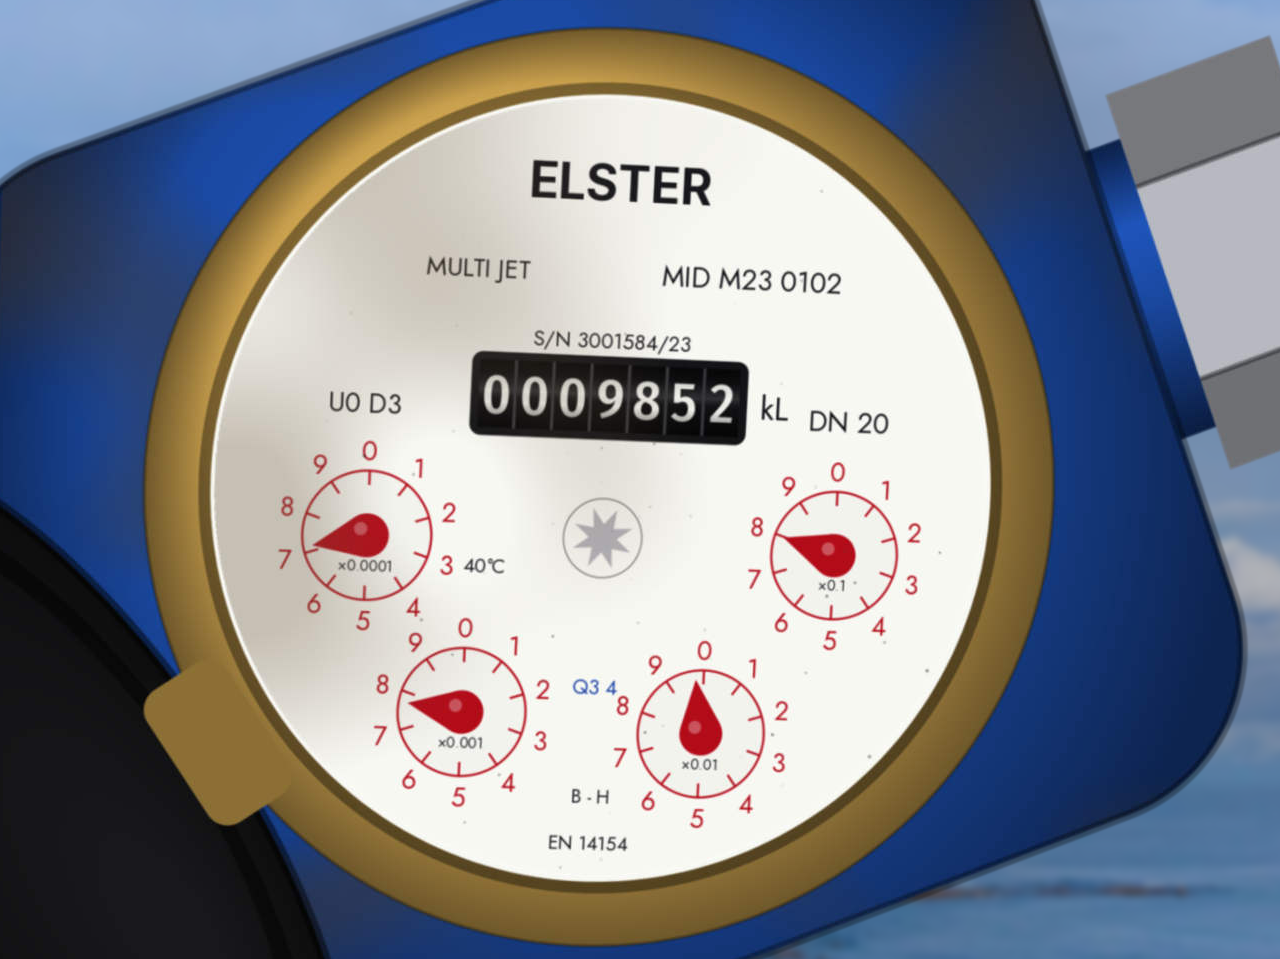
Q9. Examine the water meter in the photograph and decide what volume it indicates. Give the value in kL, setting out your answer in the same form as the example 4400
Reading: 9852.7977
